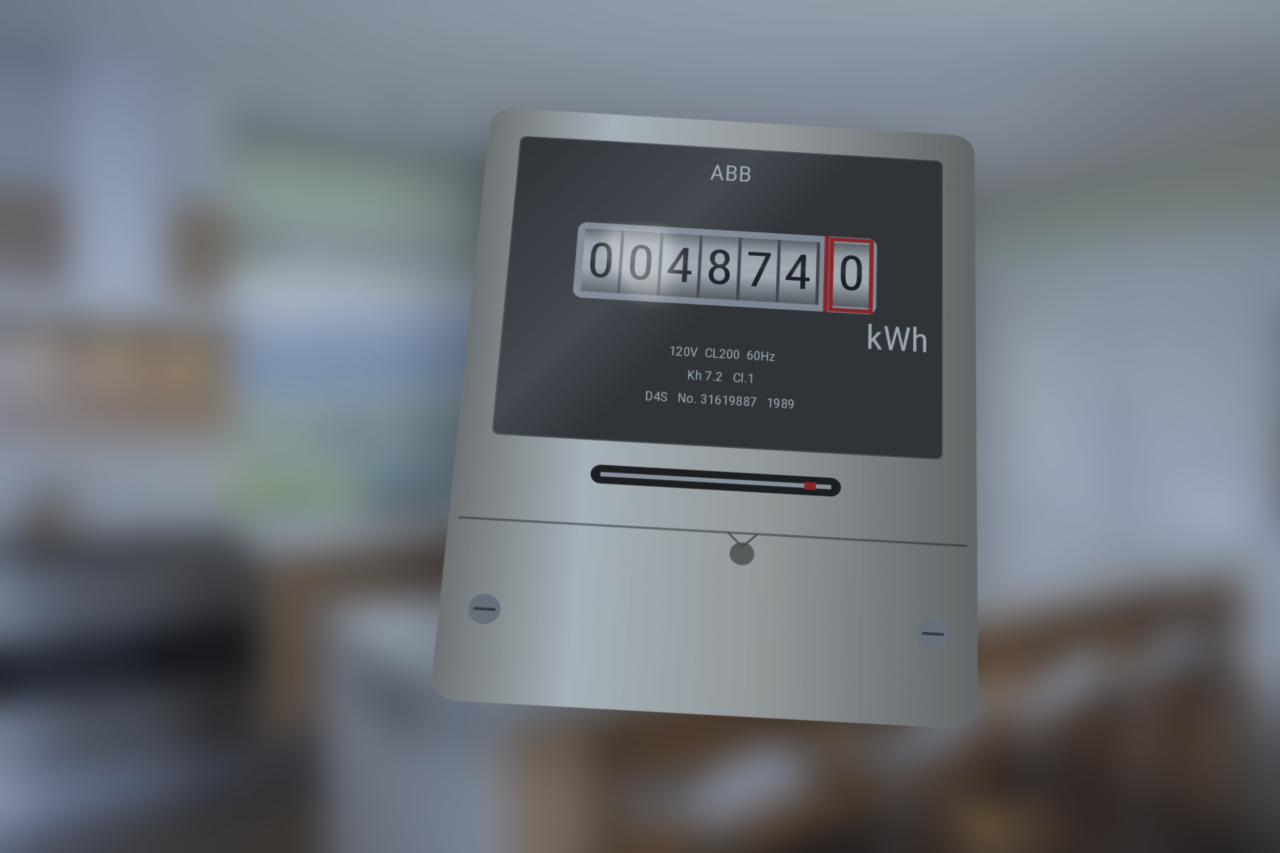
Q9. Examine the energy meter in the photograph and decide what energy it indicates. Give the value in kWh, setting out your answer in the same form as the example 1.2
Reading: 4874.0
